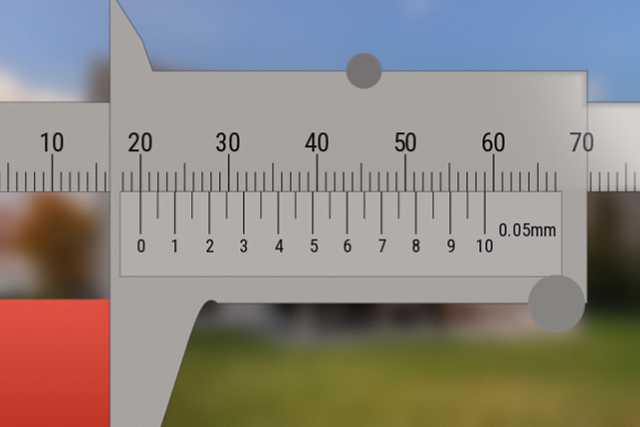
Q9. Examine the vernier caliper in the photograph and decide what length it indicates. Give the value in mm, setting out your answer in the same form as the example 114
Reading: 20.0
